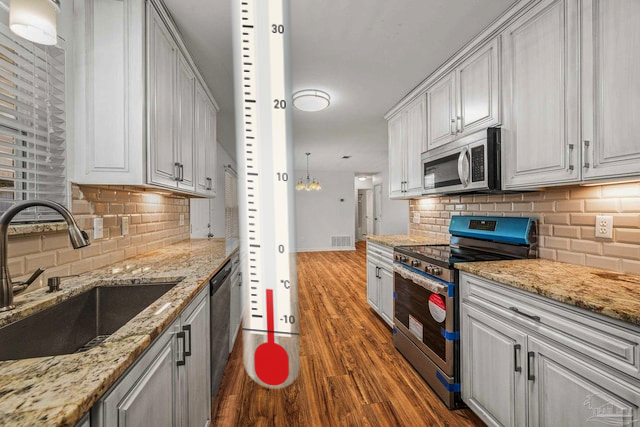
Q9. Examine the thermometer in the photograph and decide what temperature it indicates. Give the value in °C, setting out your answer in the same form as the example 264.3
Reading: -6
